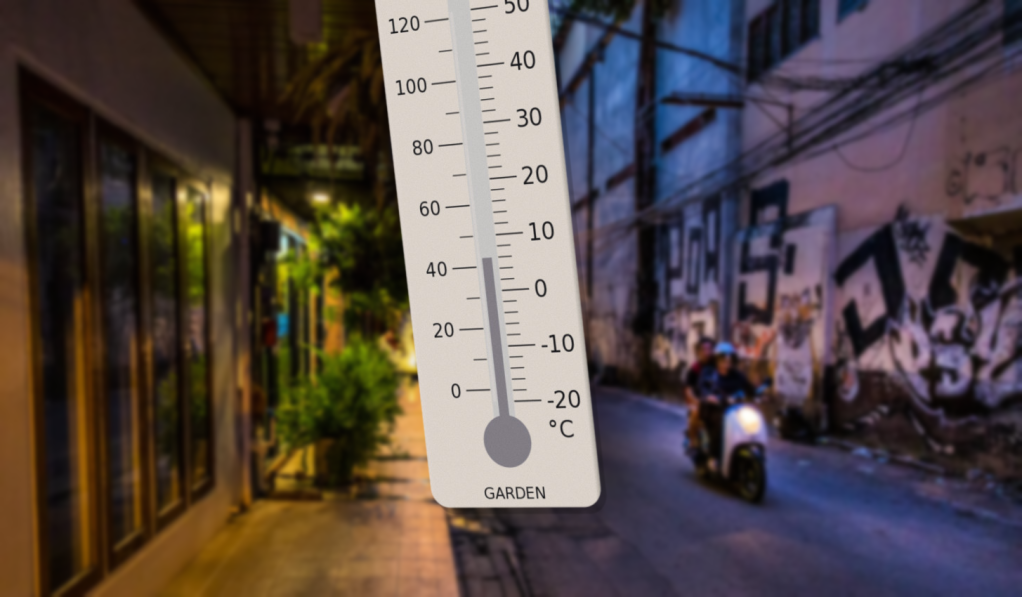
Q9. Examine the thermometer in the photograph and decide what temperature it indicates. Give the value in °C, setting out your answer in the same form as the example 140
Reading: 6
